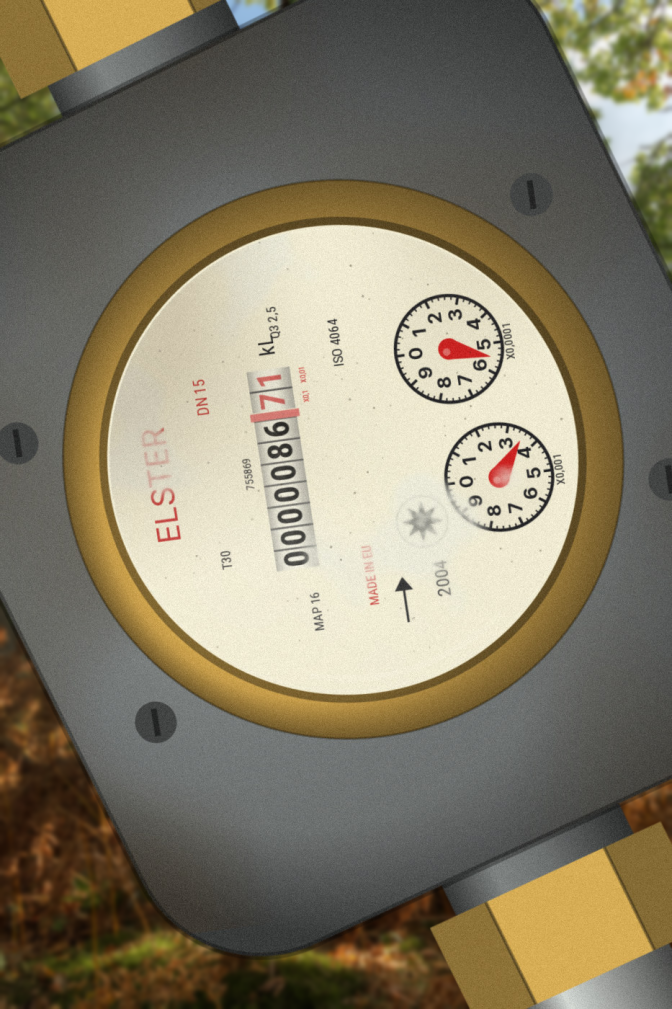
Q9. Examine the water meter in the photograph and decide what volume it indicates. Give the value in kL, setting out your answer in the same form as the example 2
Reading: 86.7135
